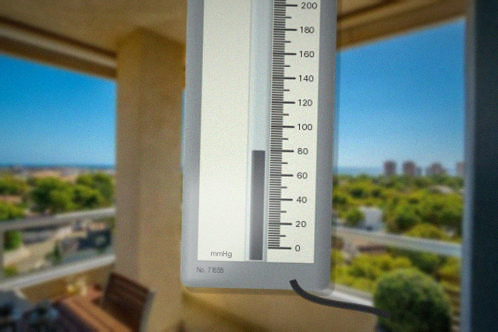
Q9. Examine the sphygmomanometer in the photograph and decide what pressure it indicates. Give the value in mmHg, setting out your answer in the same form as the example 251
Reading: 80
